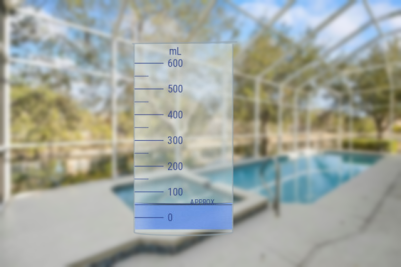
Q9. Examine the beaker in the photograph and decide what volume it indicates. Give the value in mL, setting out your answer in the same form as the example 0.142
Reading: 50
